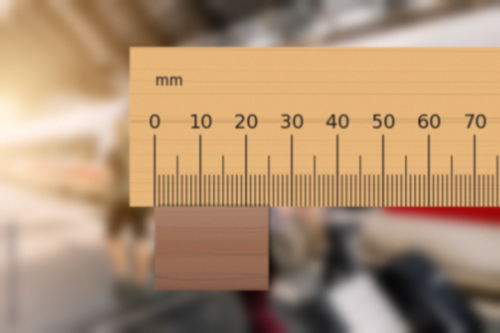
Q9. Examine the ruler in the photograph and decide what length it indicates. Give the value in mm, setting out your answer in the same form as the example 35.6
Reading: 25
